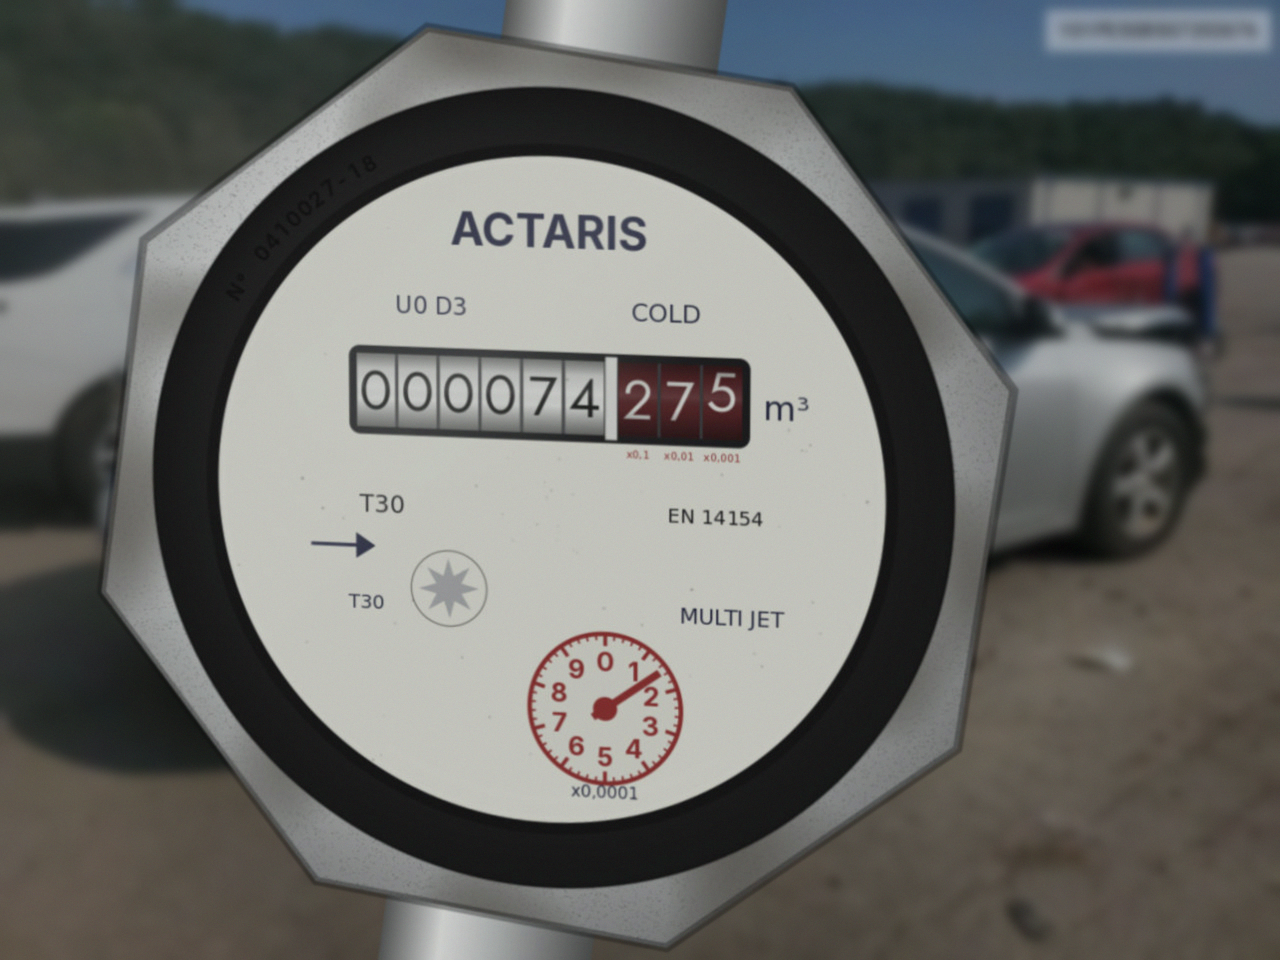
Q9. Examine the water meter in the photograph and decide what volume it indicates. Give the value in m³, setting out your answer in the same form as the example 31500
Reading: 74.2751
